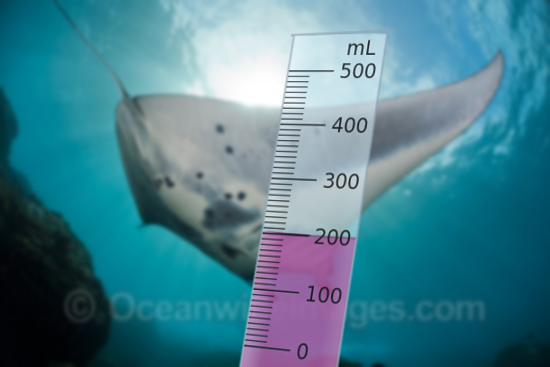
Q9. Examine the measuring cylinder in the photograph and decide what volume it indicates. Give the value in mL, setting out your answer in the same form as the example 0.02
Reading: 200
